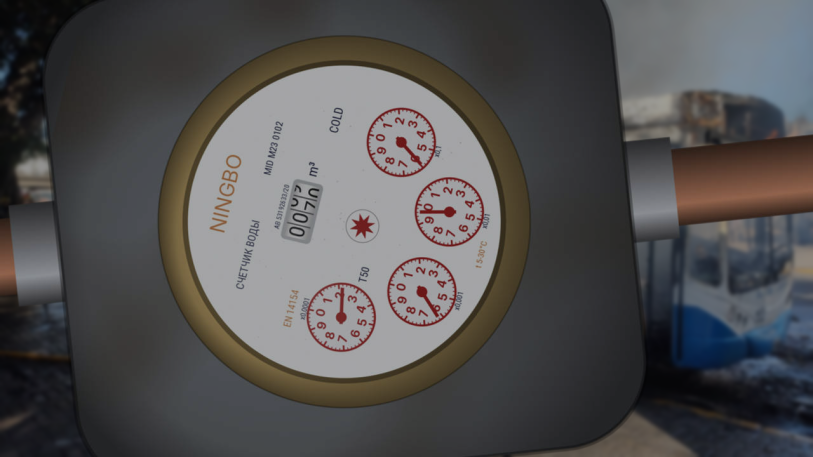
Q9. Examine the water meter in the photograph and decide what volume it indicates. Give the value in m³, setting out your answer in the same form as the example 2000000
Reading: 69.5962
